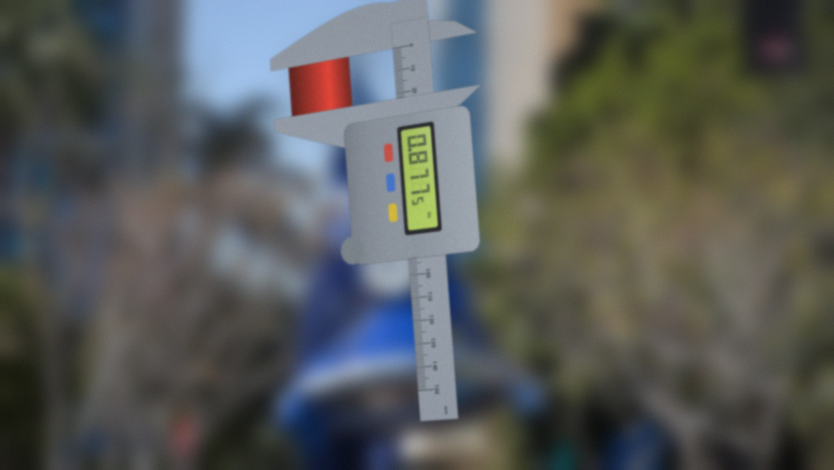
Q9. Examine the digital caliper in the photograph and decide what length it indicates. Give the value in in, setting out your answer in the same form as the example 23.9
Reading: 0.8775
